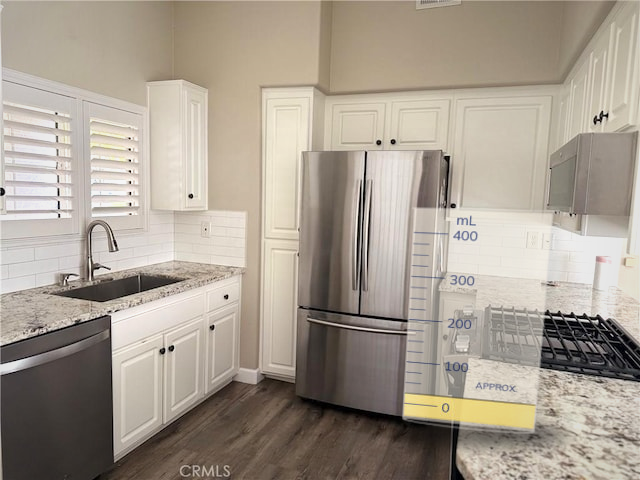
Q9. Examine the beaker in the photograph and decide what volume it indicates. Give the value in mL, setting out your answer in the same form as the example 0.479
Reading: 25
